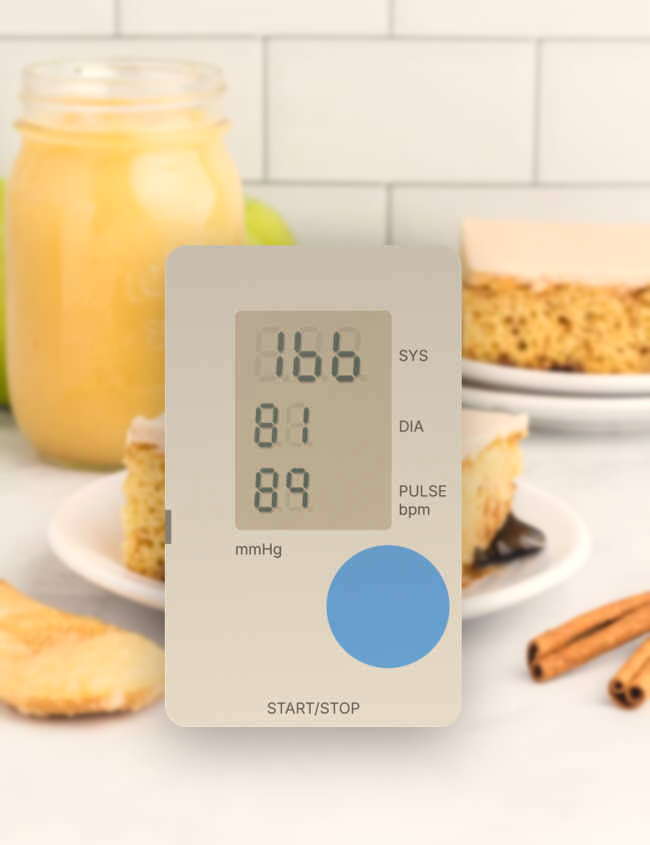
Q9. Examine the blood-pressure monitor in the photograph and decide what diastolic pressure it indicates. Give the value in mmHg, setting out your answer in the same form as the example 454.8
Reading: 81
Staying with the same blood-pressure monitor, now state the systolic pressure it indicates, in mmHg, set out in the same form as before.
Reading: 166
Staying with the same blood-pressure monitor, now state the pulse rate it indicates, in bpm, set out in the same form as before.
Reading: 89
